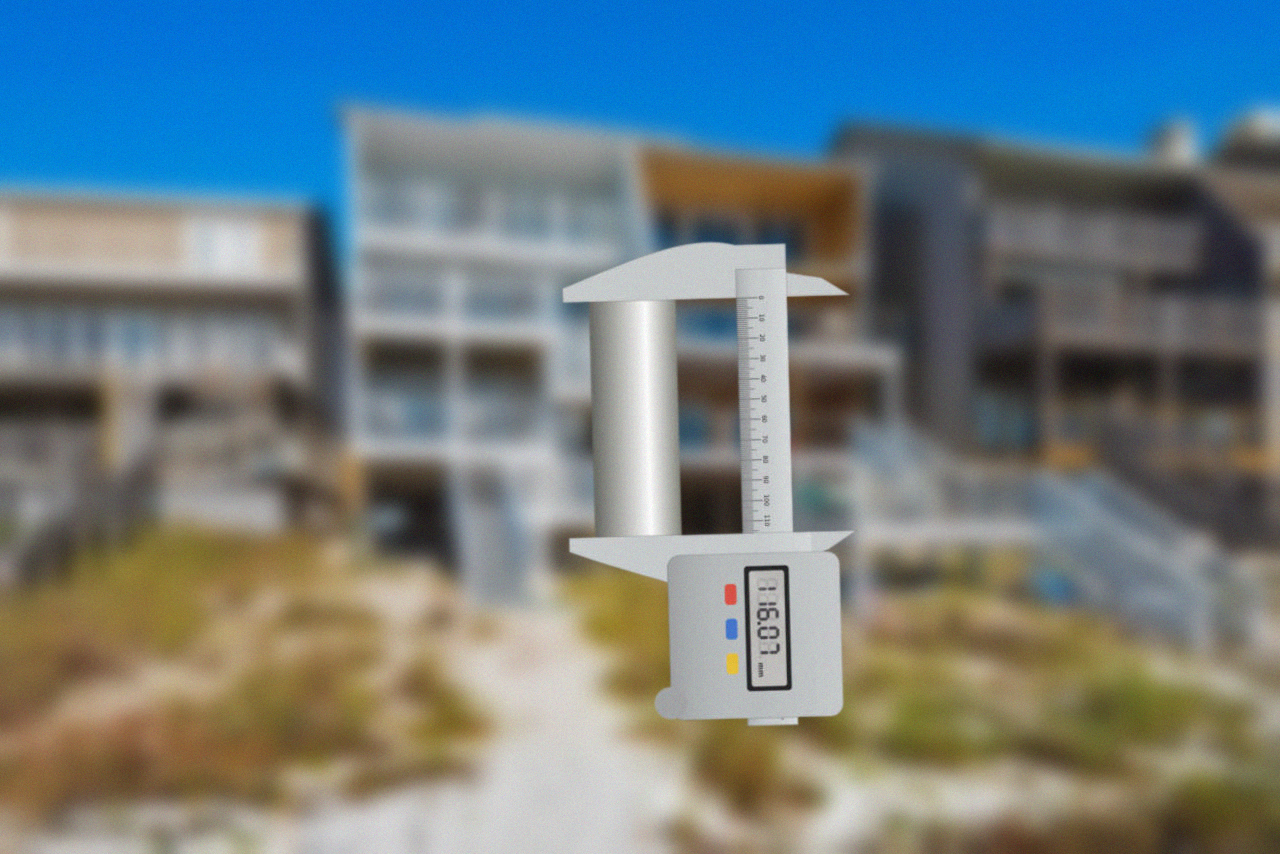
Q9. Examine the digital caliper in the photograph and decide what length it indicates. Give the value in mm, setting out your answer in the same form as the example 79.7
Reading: 116.07
